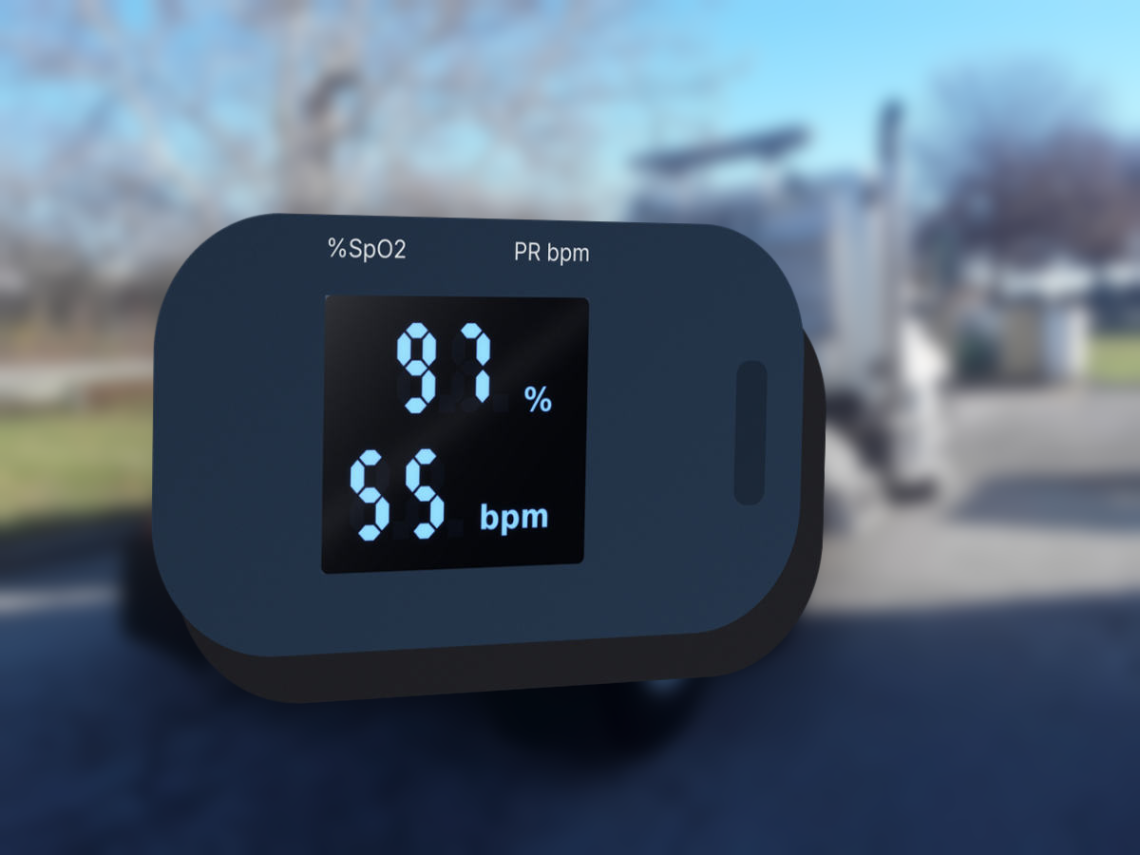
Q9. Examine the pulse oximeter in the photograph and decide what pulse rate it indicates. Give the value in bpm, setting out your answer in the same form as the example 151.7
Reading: 55
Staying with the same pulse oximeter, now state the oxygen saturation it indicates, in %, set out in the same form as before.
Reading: 97
